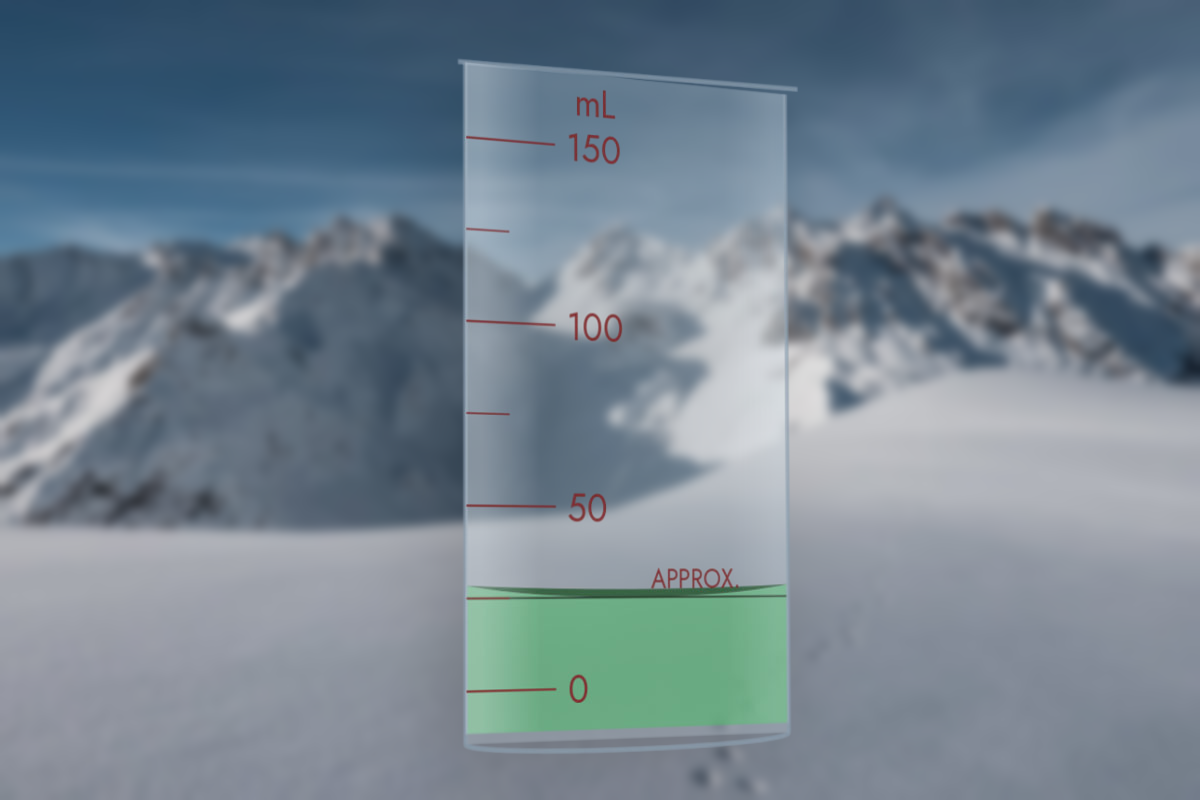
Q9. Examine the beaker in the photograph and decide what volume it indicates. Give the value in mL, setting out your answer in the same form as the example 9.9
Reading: 25
